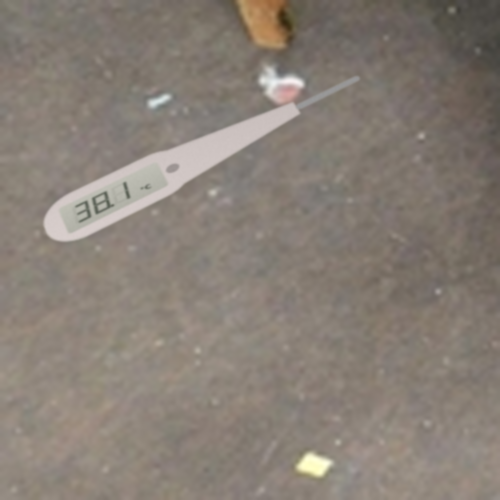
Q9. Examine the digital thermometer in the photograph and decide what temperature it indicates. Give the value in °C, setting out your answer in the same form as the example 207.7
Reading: 38.1
